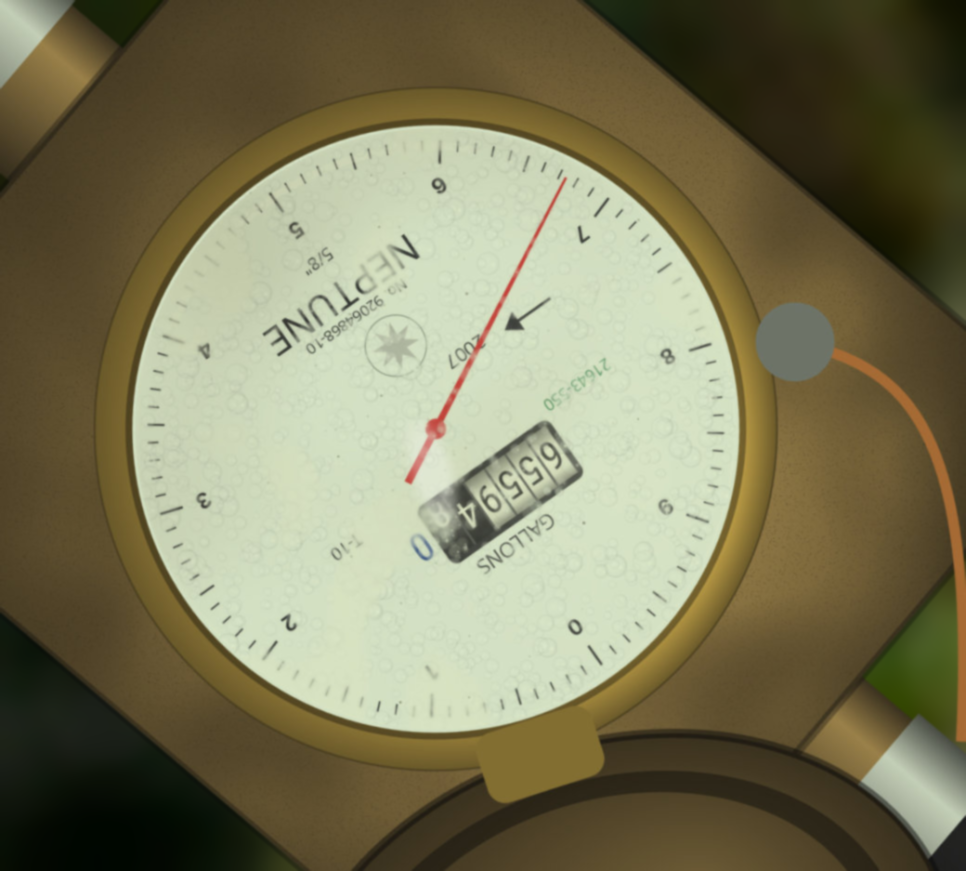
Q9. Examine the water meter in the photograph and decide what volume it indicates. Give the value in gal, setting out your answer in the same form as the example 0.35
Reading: 6559476.7
